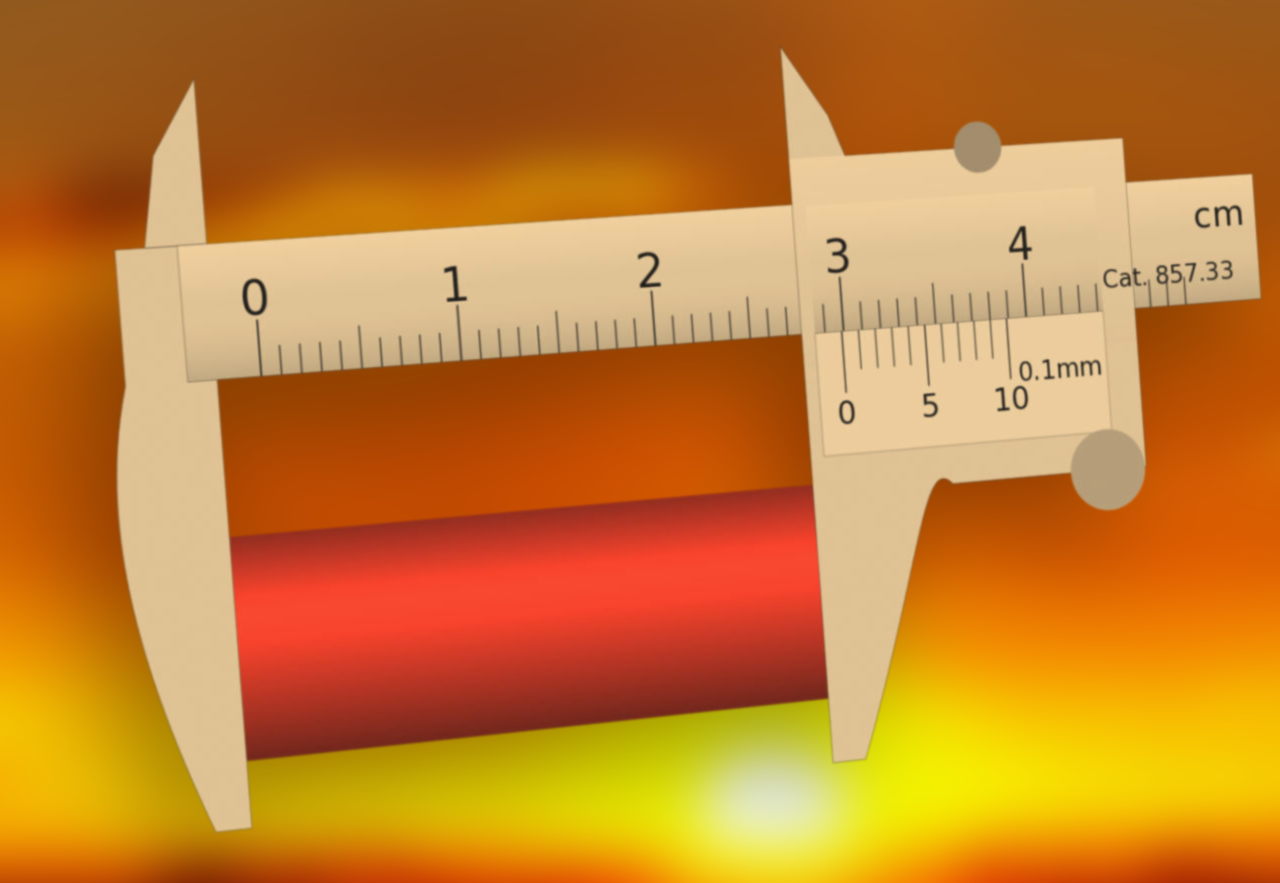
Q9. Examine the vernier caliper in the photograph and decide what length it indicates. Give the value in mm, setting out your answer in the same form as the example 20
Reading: 29.9
